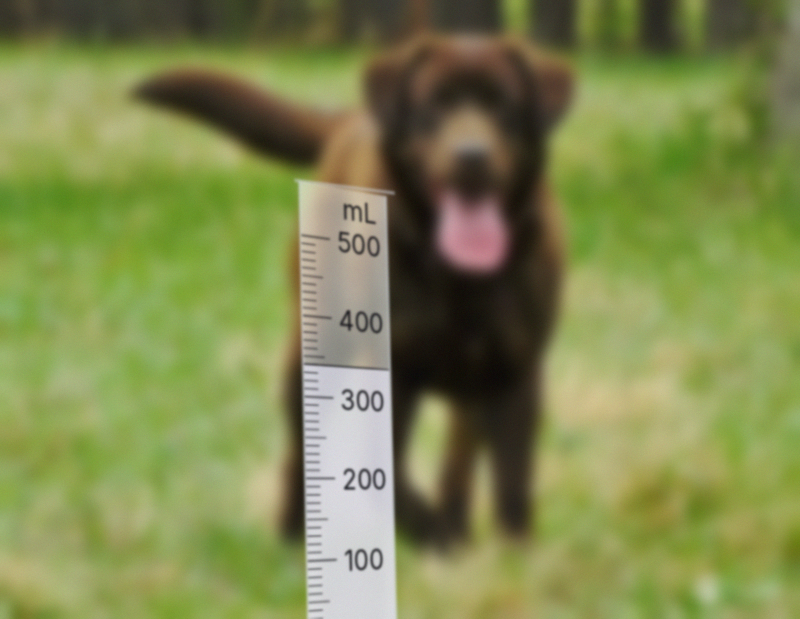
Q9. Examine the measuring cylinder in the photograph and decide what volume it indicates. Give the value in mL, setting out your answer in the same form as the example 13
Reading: 340
